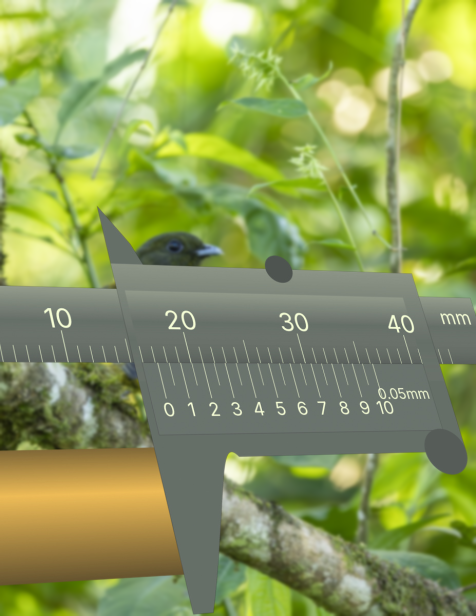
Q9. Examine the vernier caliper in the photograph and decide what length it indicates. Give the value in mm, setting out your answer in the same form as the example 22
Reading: 17.2
